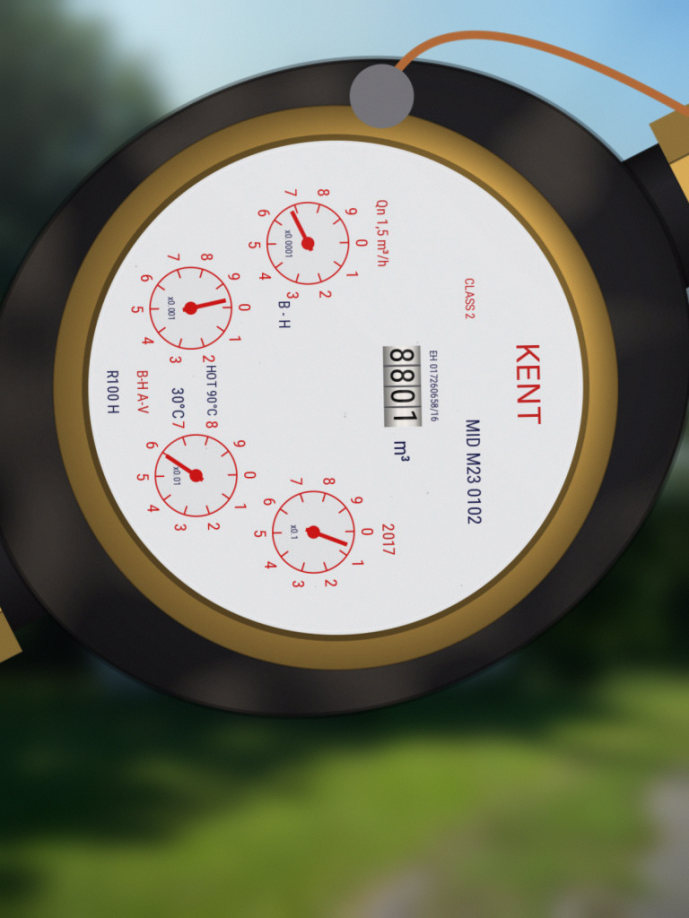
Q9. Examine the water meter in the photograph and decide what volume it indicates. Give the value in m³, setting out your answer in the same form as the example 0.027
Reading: 8801.0596
